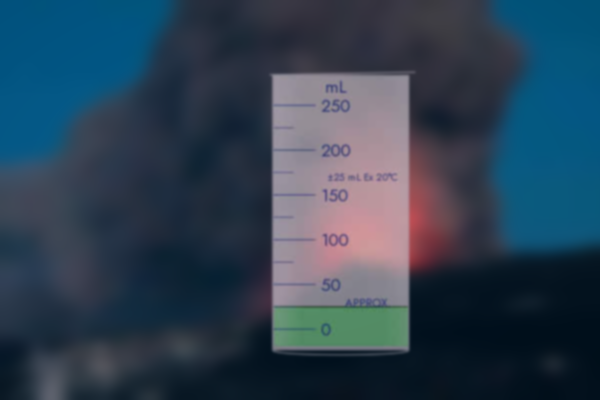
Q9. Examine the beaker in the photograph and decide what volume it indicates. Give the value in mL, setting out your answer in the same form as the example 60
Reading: 25
